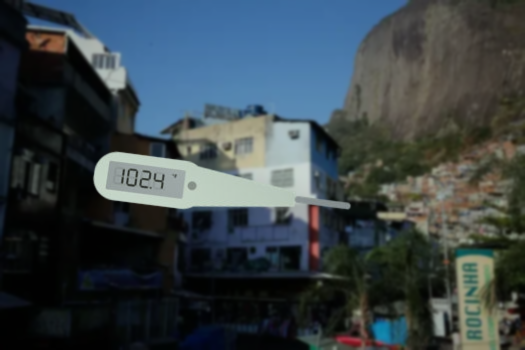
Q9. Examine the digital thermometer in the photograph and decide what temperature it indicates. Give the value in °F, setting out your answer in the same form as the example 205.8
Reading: 102.4
